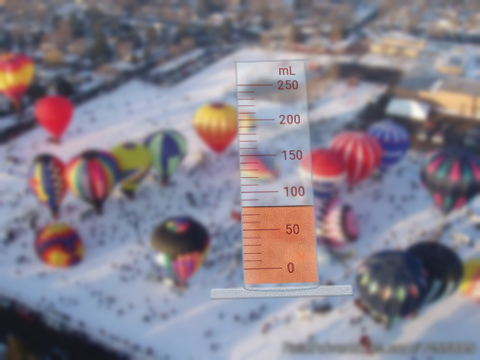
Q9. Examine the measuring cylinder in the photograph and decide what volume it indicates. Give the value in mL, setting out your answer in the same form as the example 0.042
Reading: 80
